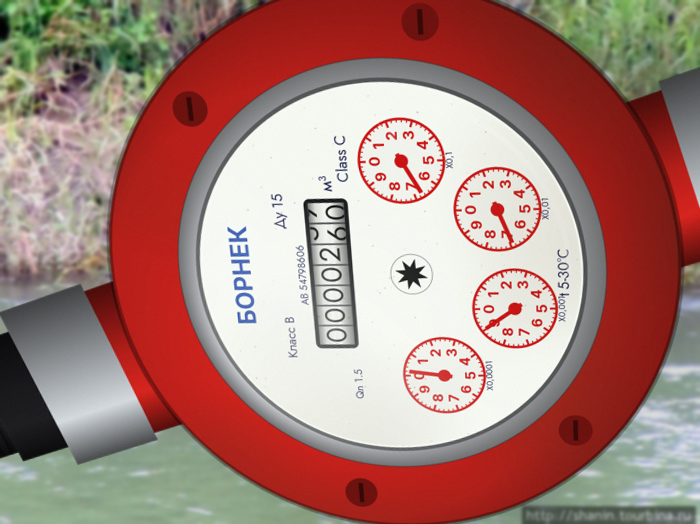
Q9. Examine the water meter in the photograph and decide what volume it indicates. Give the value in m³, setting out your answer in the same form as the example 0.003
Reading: 259.6690
